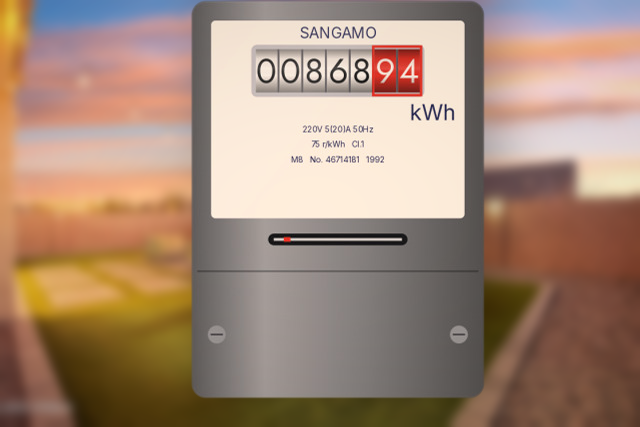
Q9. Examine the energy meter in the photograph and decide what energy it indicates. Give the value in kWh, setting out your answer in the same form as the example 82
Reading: 868.94
